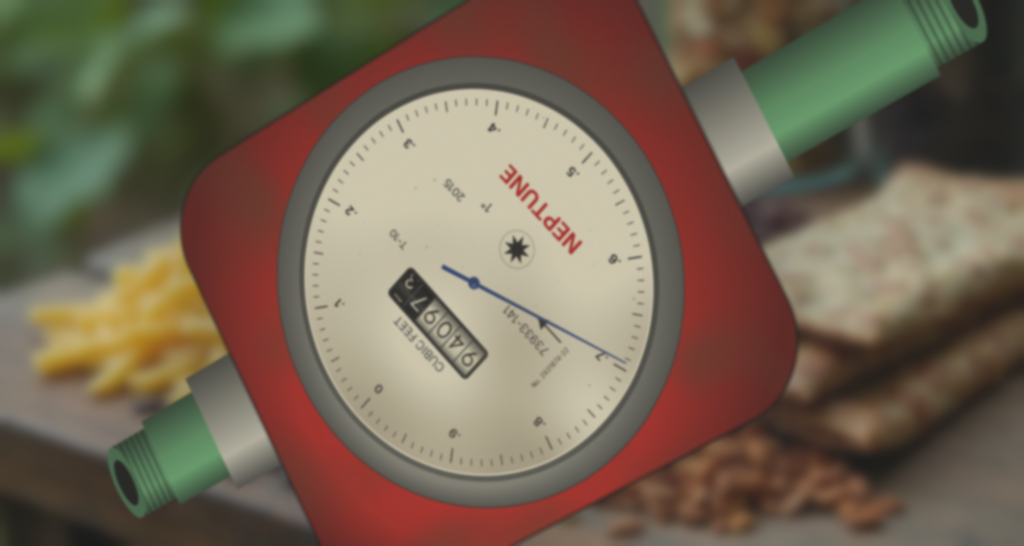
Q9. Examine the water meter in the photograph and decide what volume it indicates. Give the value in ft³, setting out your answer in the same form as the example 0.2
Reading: 940972.69
